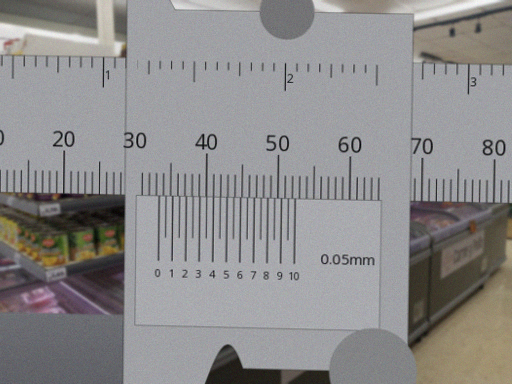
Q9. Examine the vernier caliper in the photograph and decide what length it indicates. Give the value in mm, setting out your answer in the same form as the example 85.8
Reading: 33.4
